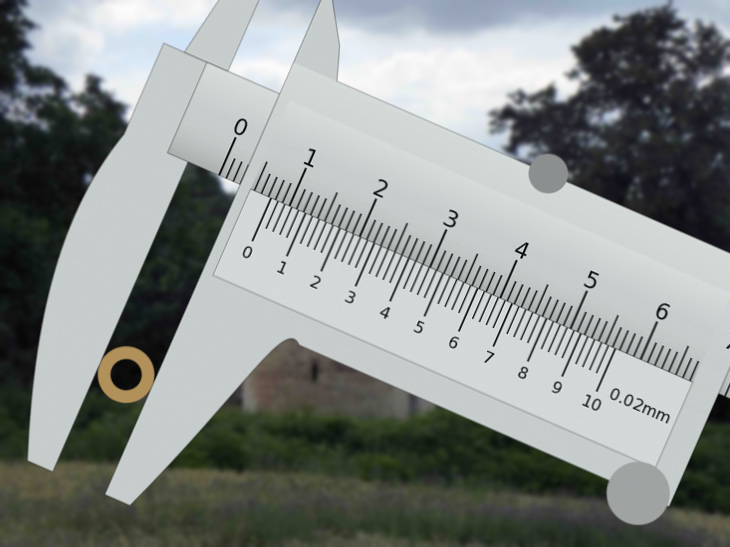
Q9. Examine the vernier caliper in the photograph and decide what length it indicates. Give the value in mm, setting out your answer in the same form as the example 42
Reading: 7.4
